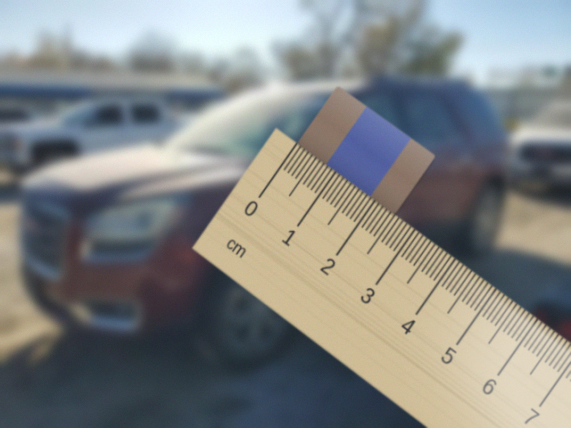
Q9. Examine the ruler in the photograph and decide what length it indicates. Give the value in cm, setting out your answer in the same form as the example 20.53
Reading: 2.5
